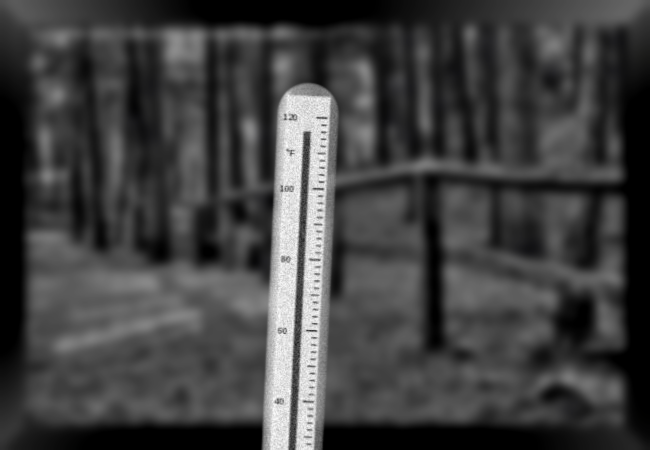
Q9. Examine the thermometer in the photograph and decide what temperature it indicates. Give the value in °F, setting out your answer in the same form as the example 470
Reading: 116
